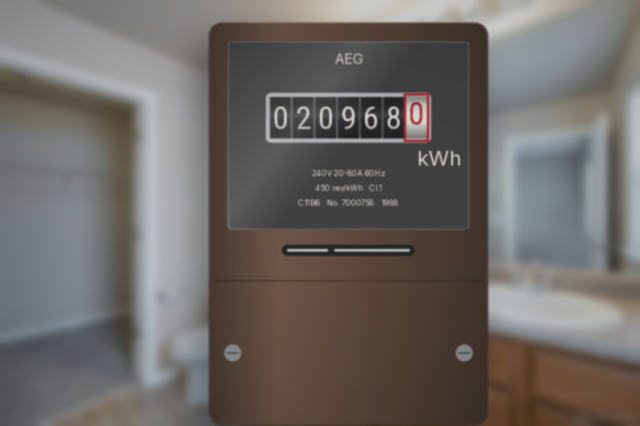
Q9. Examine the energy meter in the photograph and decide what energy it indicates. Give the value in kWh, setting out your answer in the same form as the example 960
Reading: 20968.0
